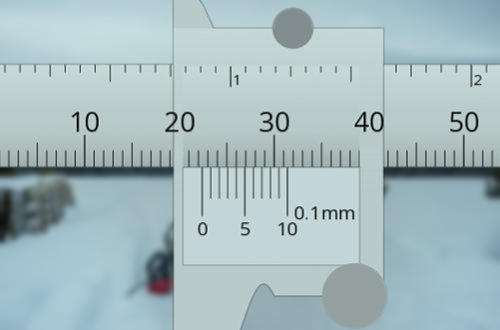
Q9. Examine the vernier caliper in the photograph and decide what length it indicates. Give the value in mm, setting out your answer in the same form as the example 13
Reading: 22.4
